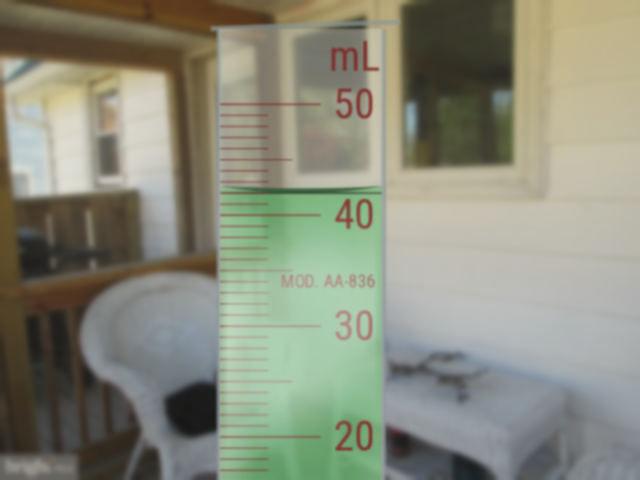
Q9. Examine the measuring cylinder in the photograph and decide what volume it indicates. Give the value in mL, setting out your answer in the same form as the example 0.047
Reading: 42
